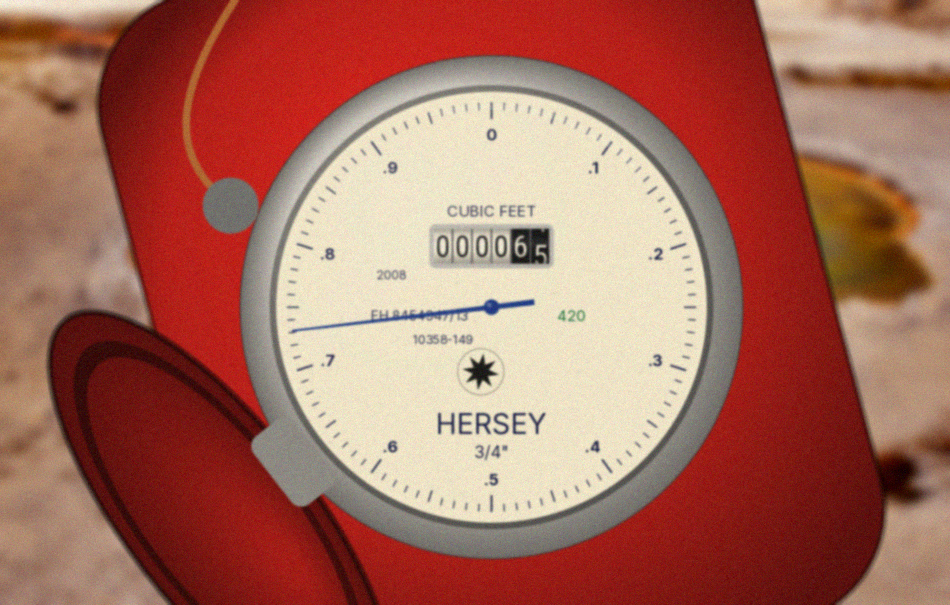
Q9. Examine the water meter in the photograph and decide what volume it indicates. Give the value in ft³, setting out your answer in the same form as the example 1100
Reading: 64.73
